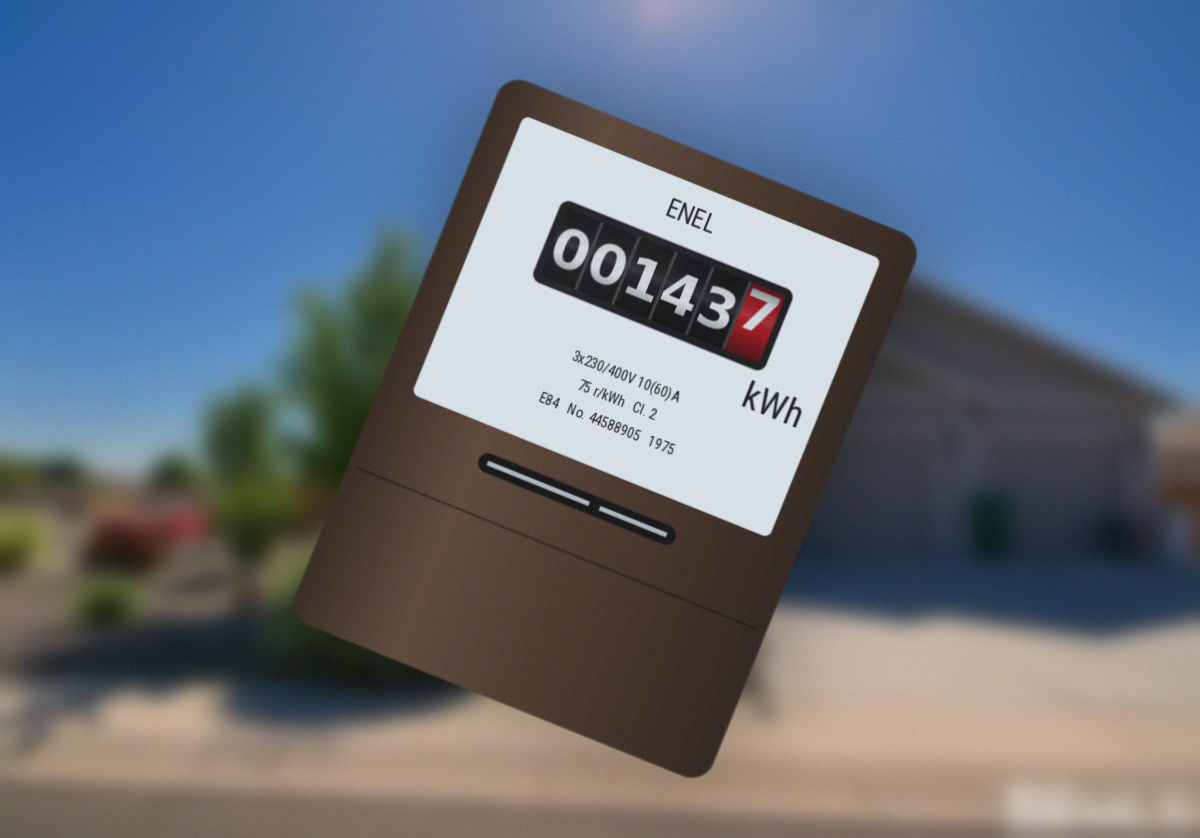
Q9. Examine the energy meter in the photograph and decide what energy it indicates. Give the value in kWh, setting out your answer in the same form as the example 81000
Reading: 143.7
